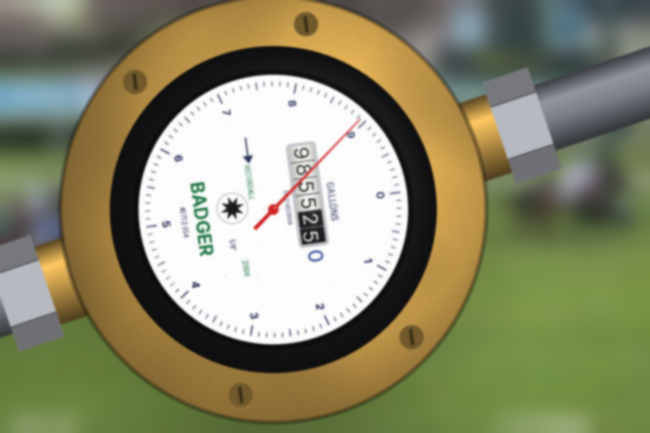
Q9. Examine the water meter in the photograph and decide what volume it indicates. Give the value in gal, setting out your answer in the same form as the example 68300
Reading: 9855248.9
